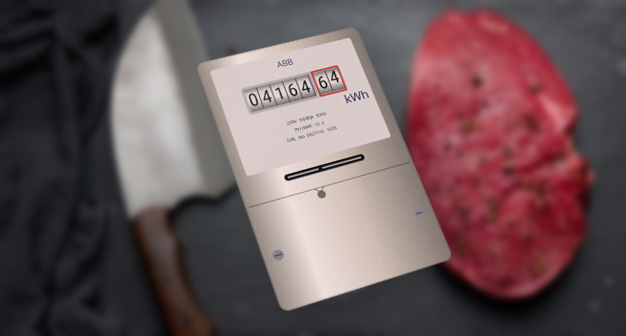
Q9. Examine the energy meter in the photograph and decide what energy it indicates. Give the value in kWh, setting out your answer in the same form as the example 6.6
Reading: 4164.64
